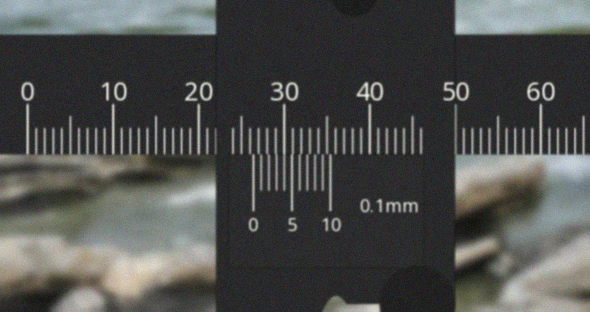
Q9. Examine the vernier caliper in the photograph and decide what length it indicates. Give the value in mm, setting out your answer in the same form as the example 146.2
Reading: 26.4
